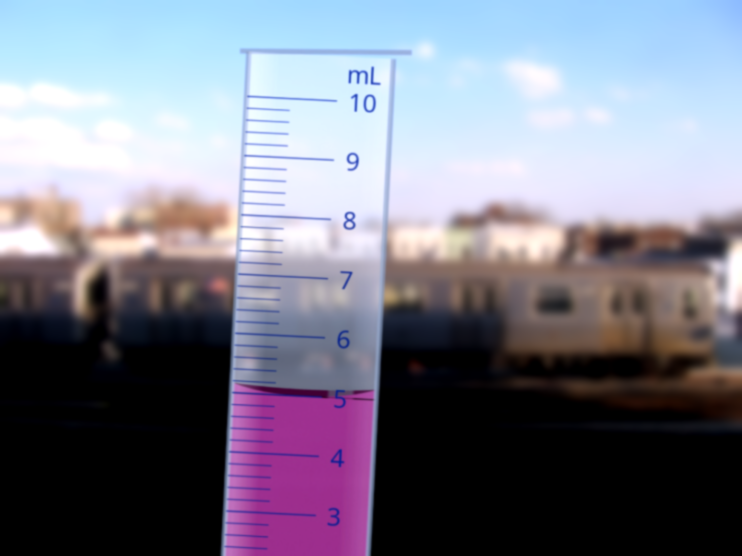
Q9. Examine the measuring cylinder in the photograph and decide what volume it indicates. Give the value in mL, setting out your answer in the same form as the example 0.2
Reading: 5
